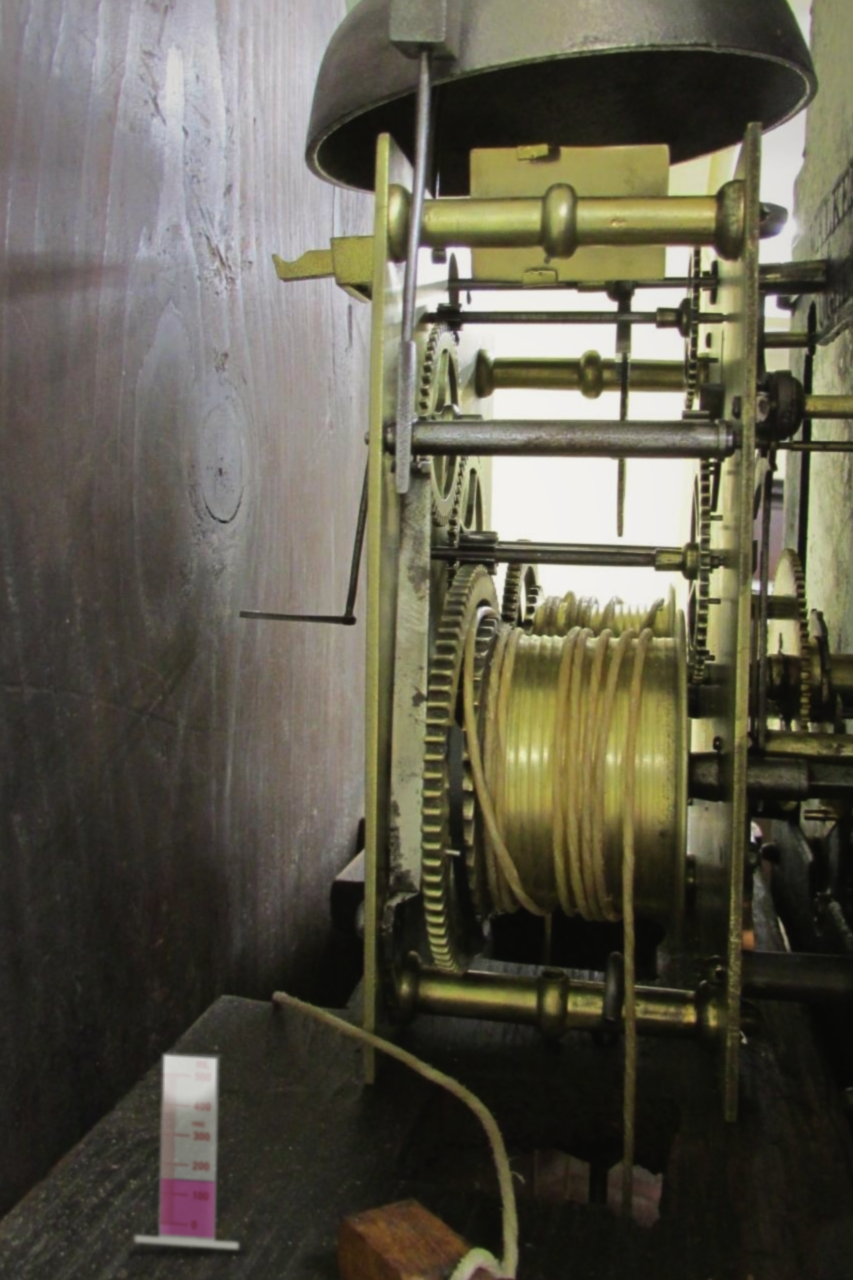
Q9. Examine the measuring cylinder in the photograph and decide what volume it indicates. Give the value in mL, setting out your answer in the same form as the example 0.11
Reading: 150
